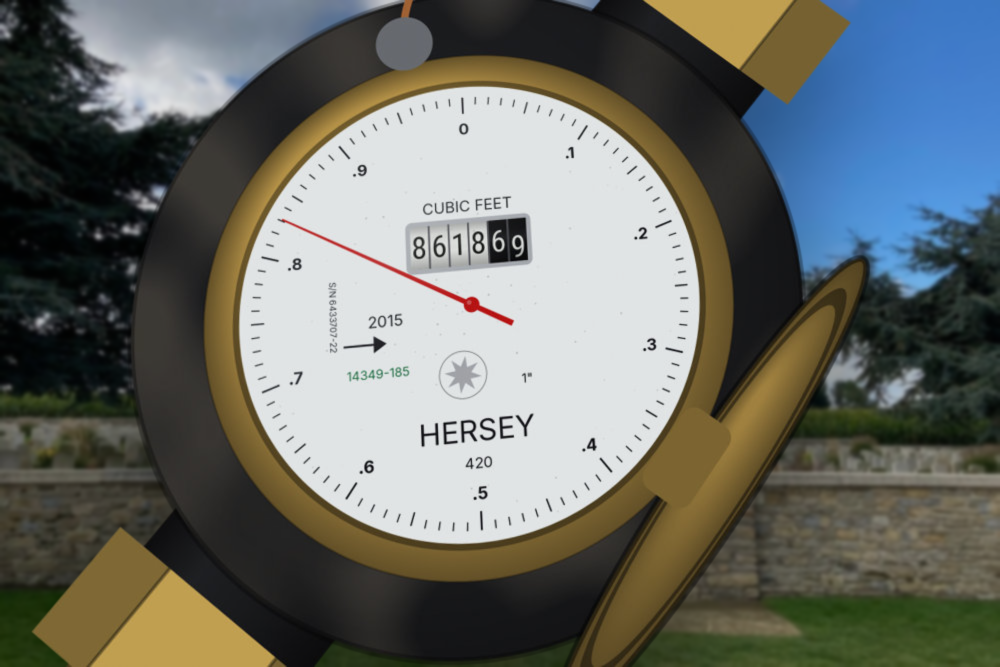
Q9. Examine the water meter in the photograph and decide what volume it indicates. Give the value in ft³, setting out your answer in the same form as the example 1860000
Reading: 861868.83
